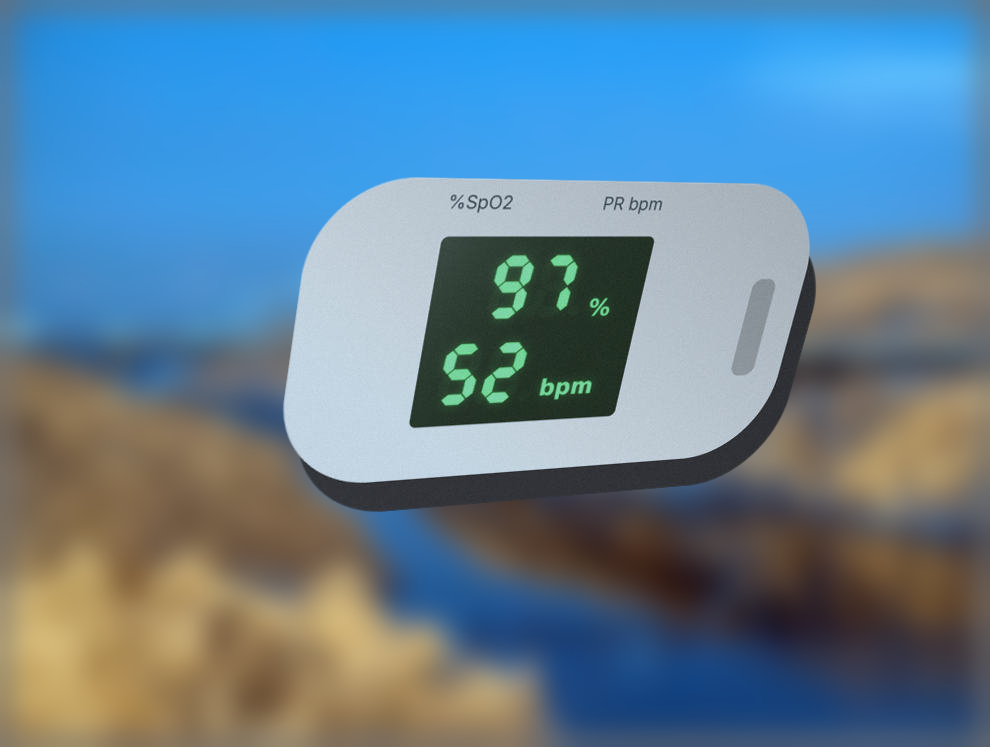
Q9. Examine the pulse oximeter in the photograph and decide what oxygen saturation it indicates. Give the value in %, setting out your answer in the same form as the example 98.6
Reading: 97
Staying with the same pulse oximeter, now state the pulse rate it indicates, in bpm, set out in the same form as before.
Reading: 52
